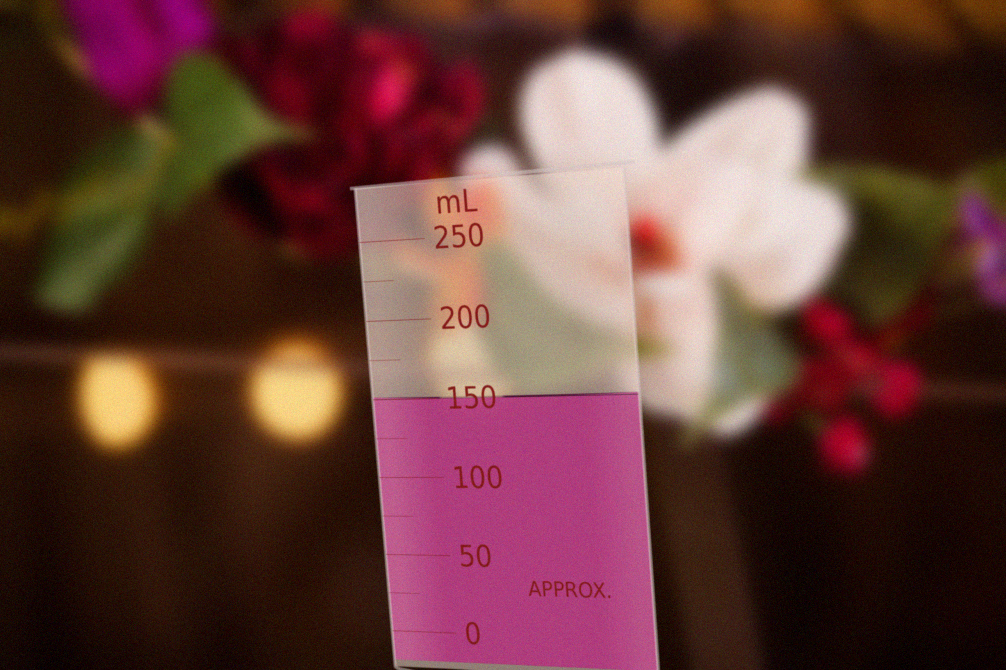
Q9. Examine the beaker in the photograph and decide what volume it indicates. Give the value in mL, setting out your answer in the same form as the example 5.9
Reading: 150
